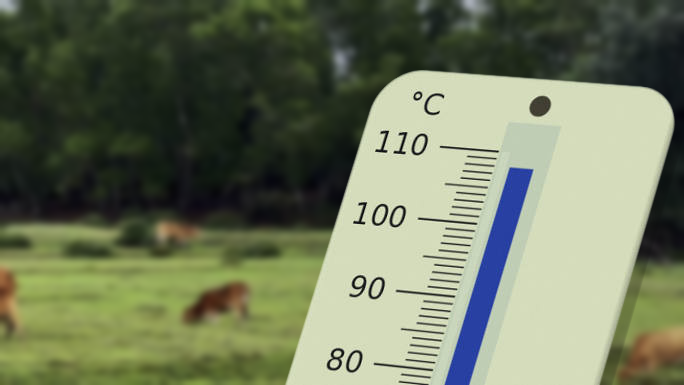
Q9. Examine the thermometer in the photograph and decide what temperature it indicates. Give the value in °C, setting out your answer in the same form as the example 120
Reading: 108
